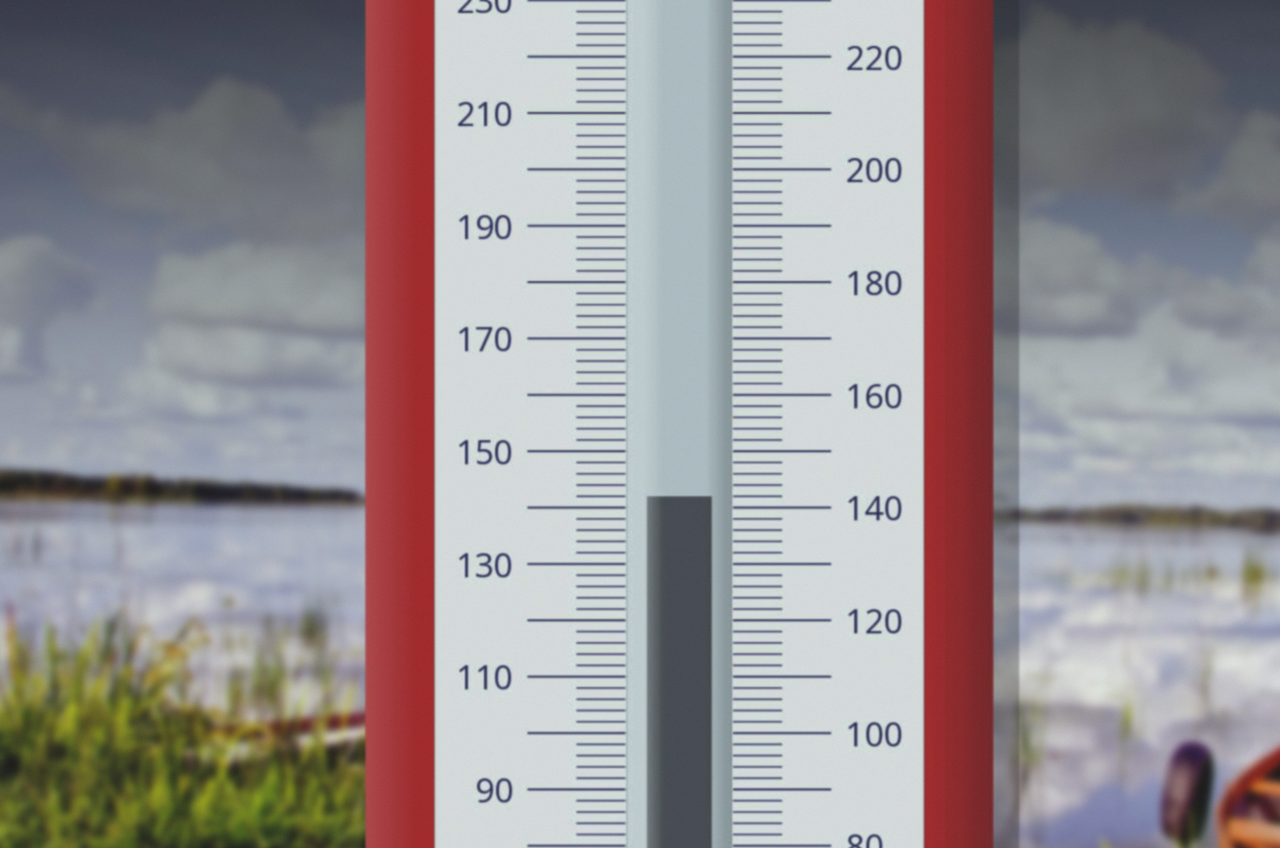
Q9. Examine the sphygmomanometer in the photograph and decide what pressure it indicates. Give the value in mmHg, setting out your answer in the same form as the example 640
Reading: 142
